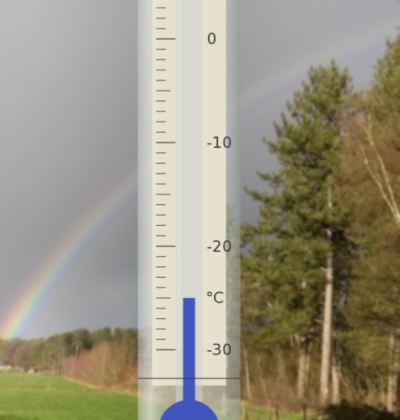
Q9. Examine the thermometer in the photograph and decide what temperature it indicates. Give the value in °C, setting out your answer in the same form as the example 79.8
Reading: -25
